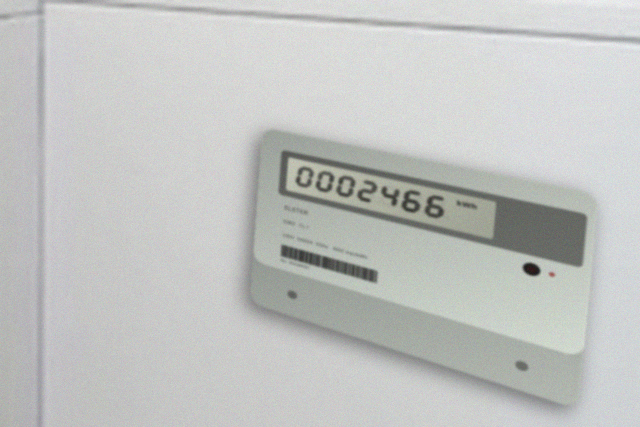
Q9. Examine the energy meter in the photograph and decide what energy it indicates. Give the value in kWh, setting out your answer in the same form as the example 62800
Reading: 2466
